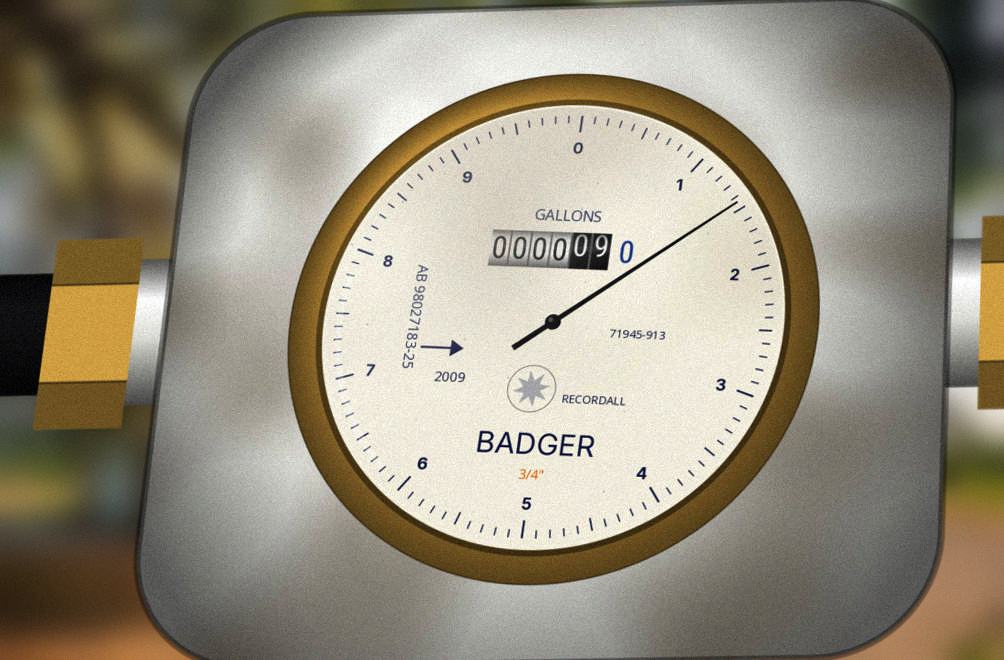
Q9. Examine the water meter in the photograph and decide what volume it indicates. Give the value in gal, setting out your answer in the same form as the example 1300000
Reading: 91.4
